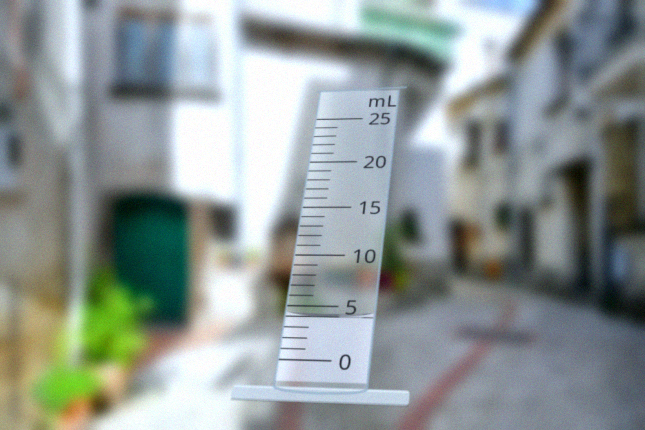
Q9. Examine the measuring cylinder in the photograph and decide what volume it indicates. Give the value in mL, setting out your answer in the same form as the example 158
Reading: 4
